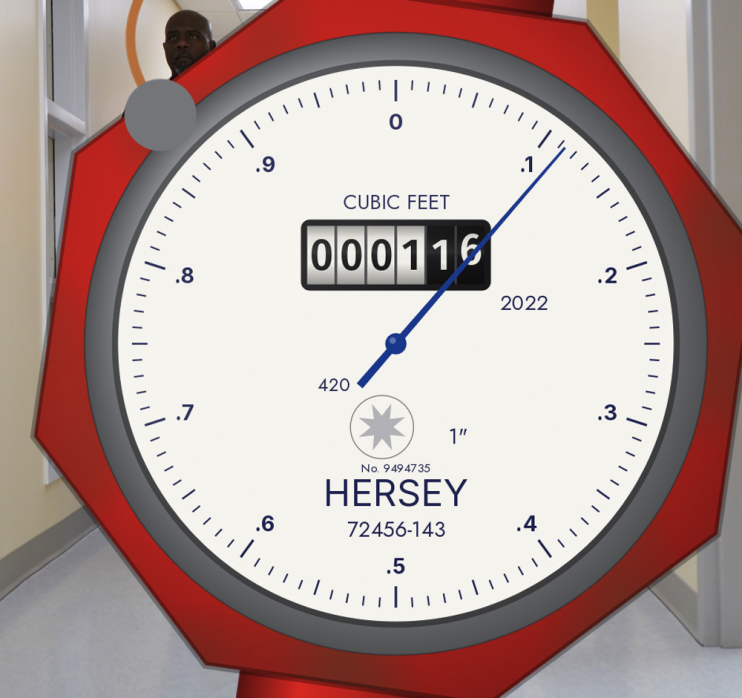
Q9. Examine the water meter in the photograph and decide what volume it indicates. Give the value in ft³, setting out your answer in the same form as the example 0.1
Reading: 116.11
